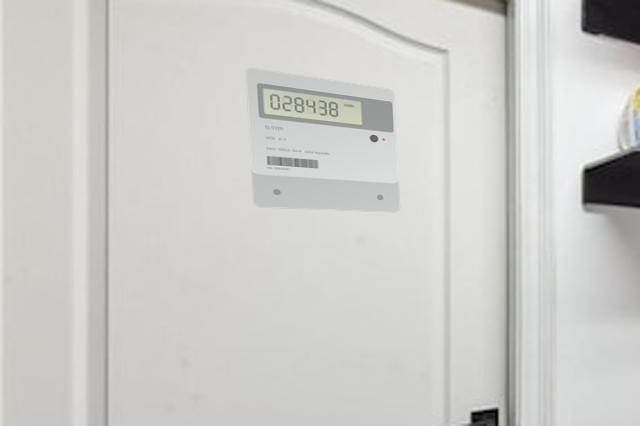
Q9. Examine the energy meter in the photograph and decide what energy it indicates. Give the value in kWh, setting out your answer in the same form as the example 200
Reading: 28438
